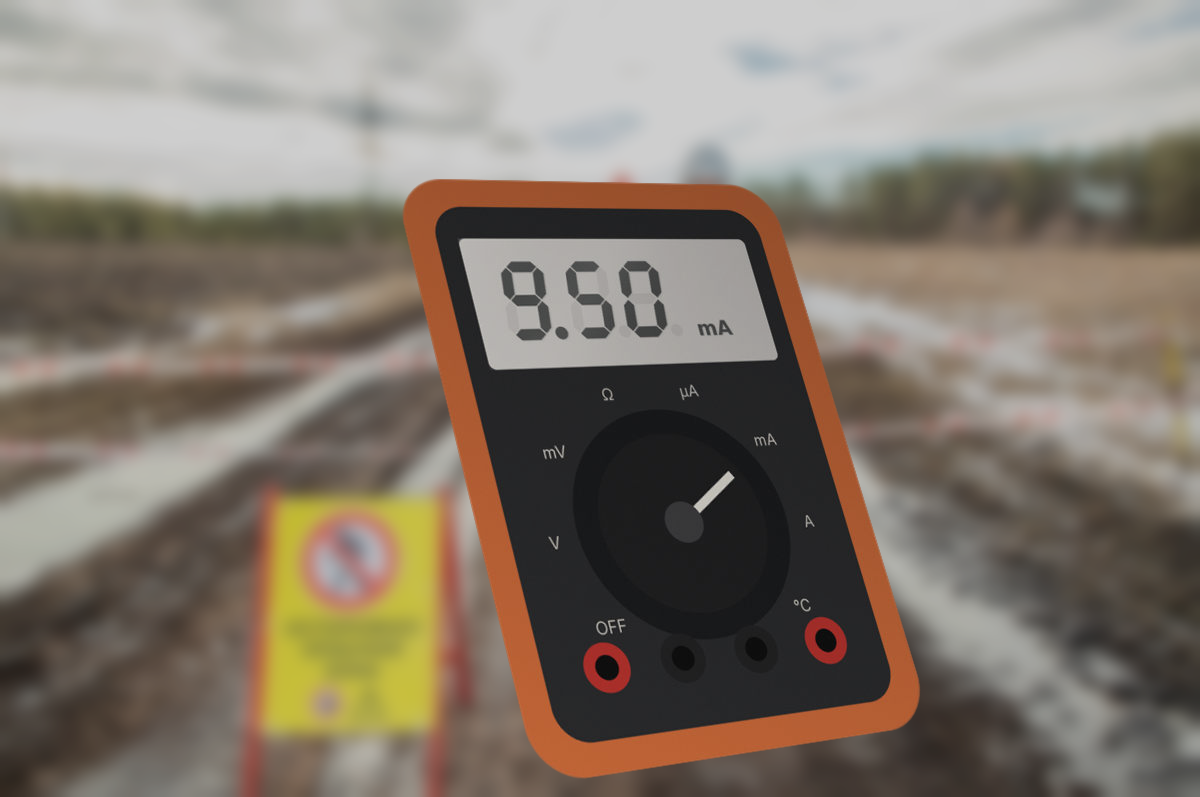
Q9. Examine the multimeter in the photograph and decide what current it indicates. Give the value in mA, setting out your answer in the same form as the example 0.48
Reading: 9.50
